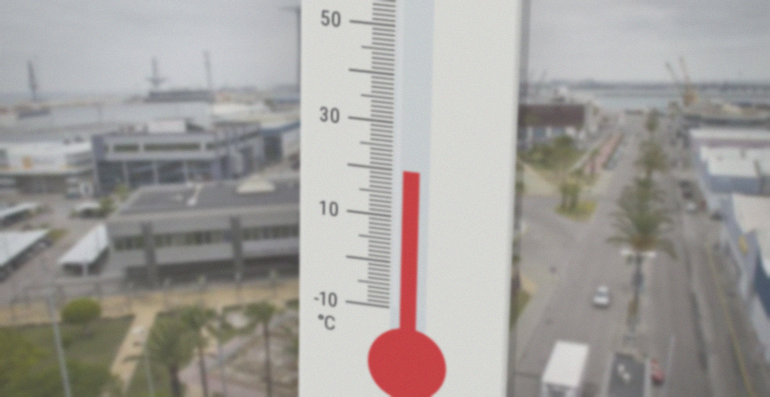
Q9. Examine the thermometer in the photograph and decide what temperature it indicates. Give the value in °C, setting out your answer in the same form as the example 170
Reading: 20
